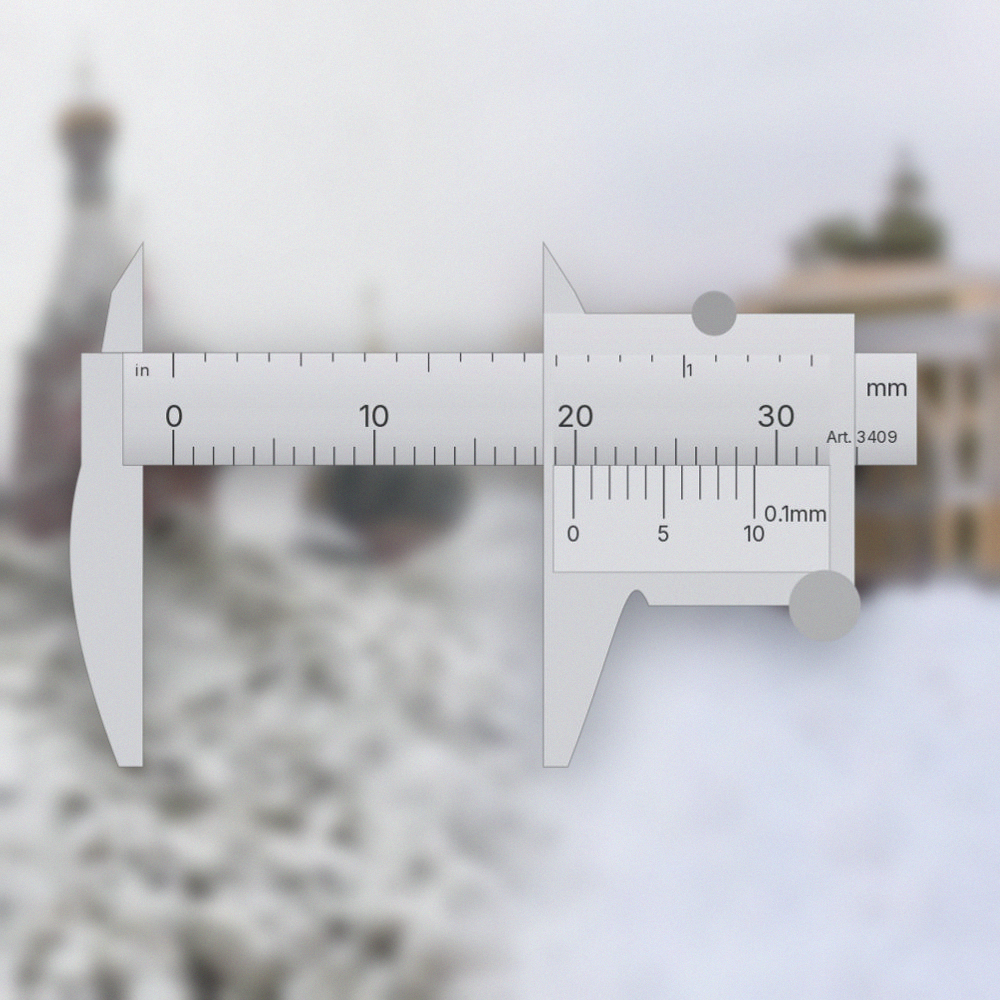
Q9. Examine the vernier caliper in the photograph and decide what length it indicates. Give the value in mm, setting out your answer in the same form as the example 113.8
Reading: 19.9
